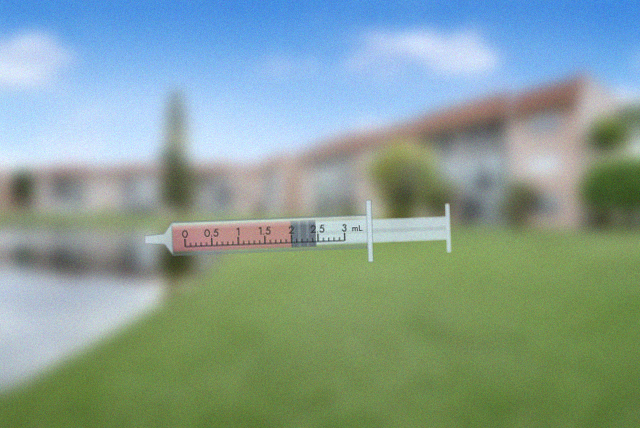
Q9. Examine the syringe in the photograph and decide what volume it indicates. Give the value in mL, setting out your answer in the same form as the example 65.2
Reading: 2
